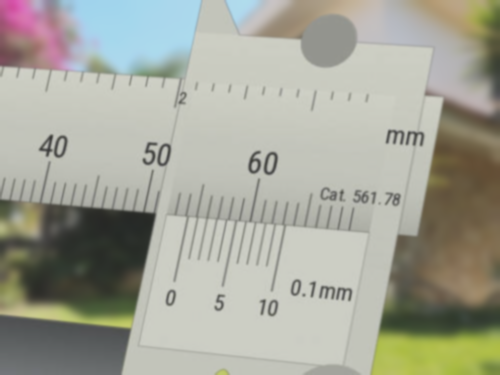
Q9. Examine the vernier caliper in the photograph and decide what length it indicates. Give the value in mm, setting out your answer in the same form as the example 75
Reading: 54.2
